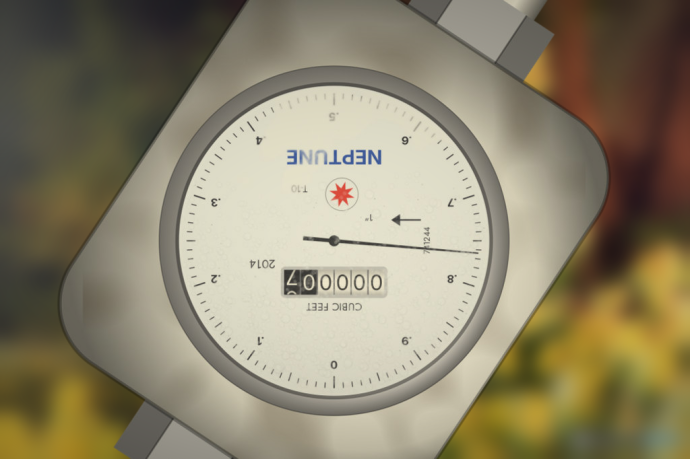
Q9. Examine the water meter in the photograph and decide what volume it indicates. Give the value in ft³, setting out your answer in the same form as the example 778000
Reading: 6.76
